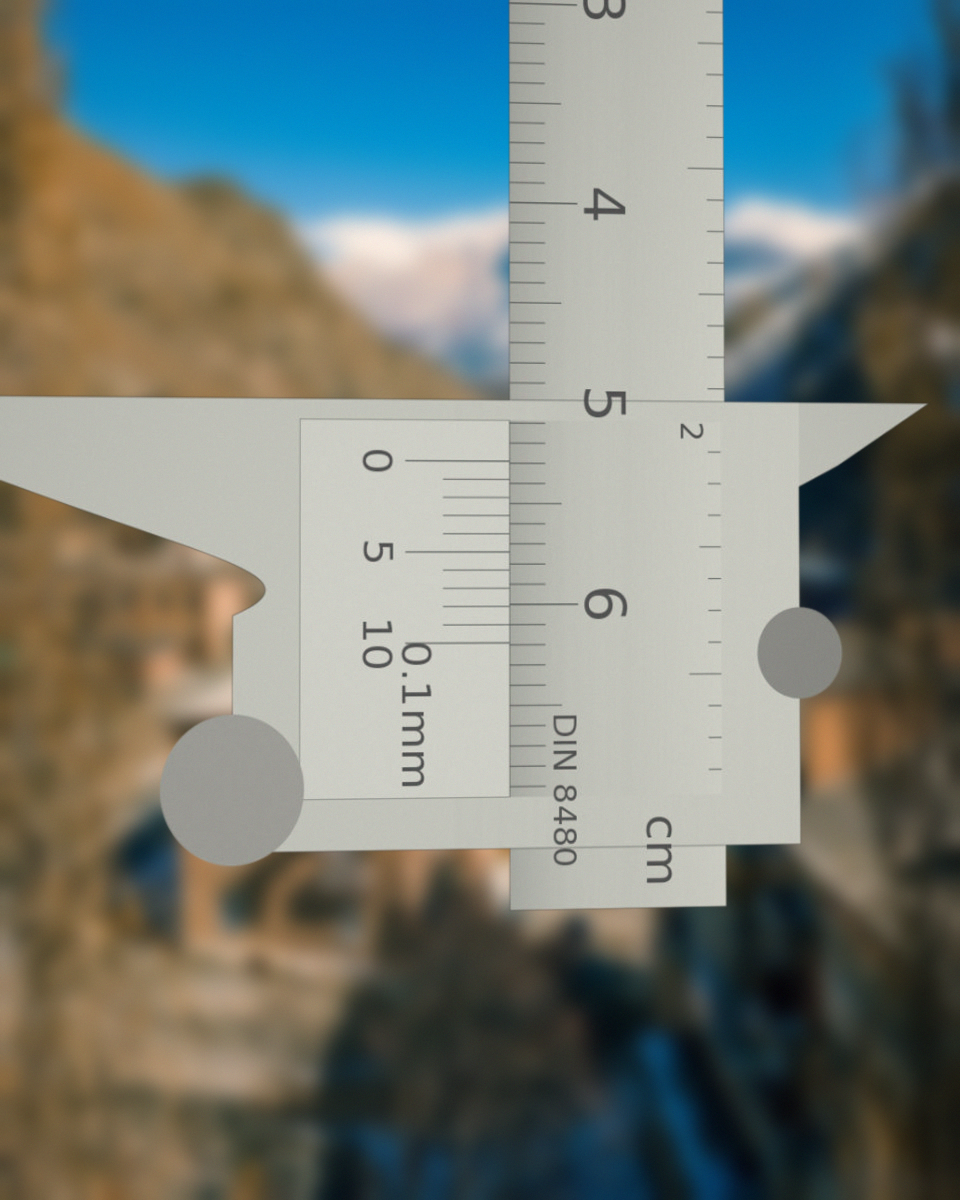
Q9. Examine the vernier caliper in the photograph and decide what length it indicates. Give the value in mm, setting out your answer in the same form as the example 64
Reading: 52.9
